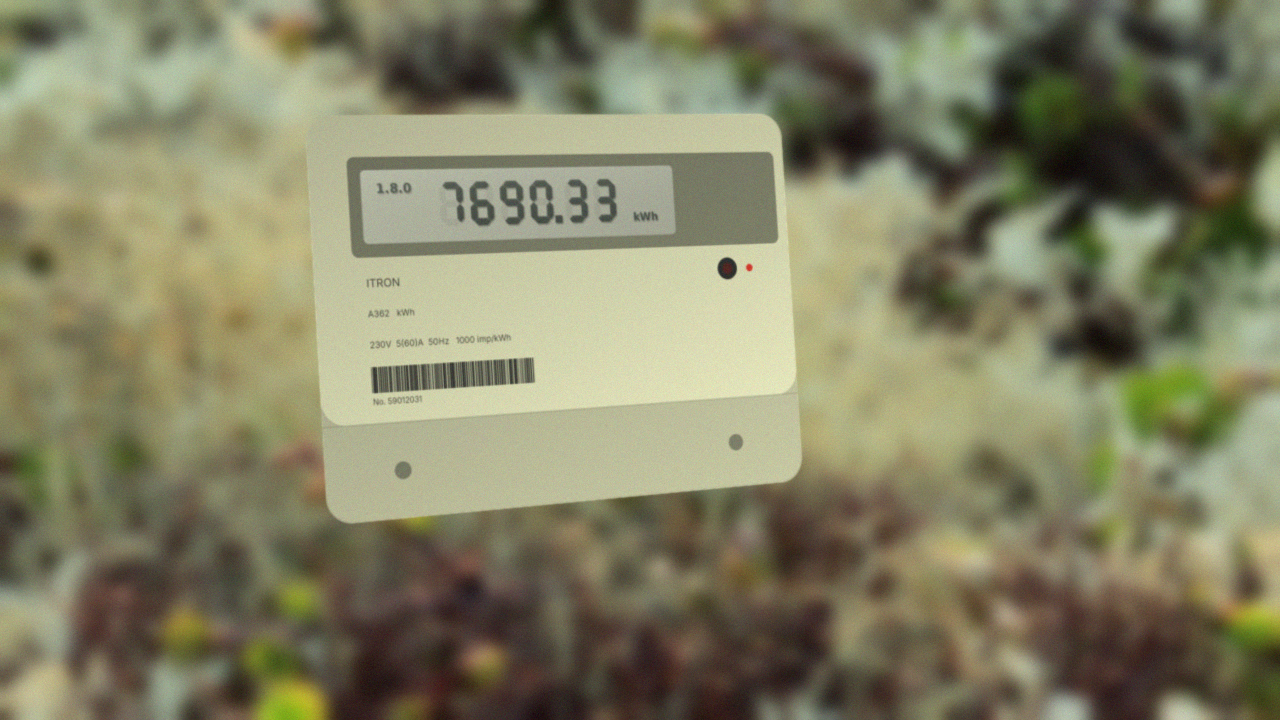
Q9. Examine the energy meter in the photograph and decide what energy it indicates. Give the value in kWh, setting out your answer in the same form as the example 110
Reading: 7690.33
